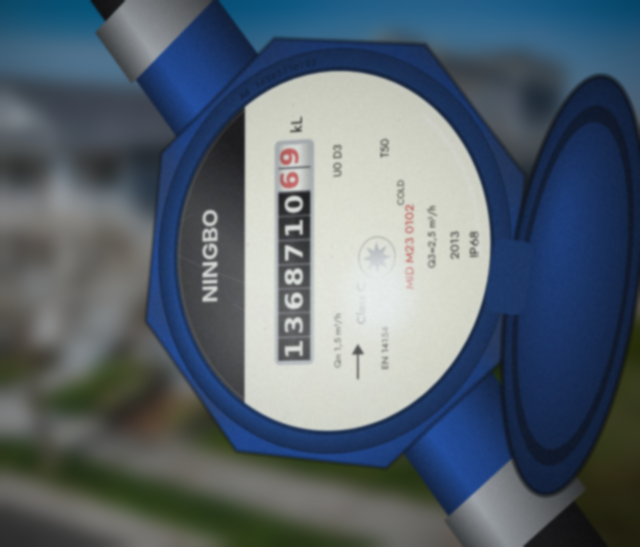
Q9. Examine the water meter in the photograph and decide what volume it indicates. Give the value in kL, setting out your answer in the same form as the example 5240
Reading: 1368710.69
